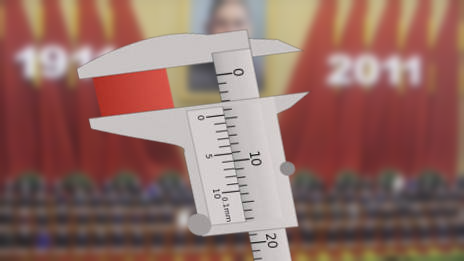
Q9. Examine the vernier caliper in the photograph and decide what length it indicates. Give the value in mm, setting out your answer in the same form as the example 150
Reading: 4.6
